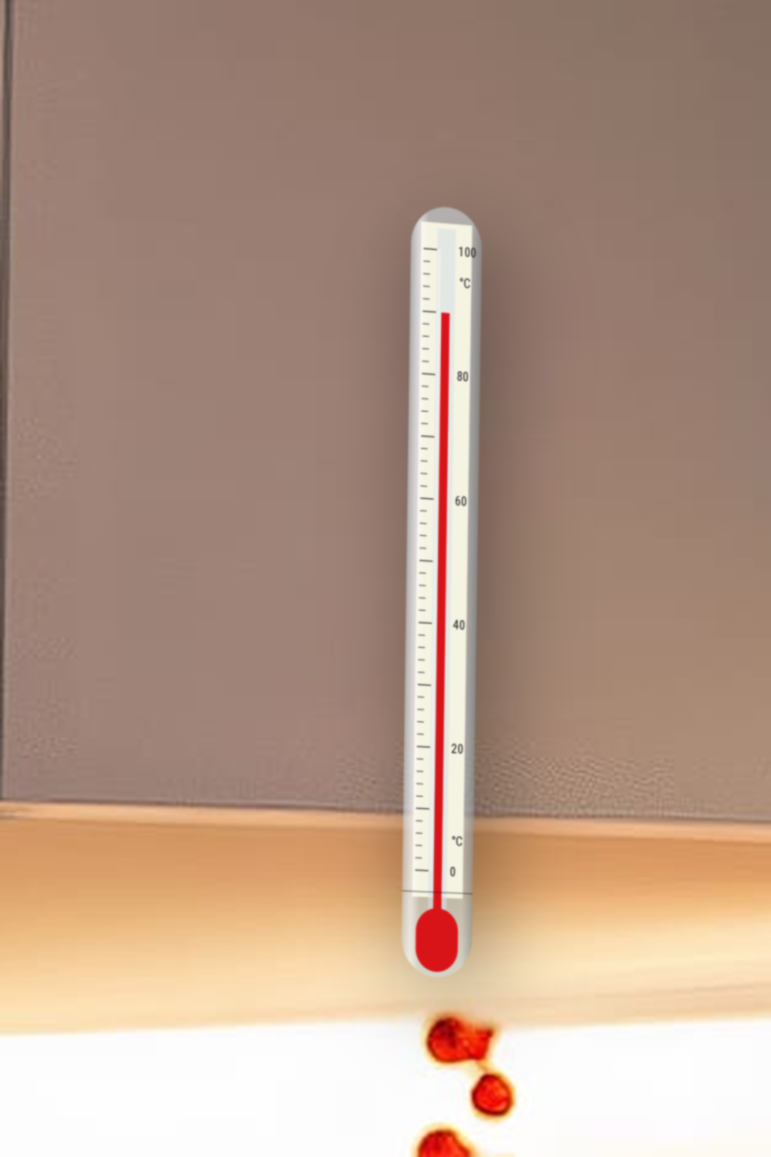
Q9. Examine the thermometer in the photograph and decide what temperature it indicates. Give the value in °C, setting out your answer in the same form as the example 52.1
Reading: 90
